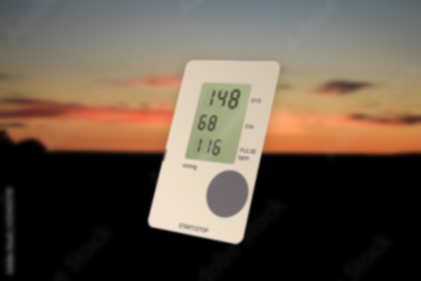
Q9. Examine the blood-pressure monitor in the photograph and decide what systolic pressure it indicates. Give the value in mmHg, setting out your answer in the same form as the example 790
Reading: 148
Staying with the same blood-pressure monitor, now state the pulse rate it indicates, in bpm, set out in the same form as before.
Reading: 116
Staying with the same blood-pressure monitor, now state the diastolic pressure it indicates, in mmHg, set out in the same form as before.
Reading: 68
